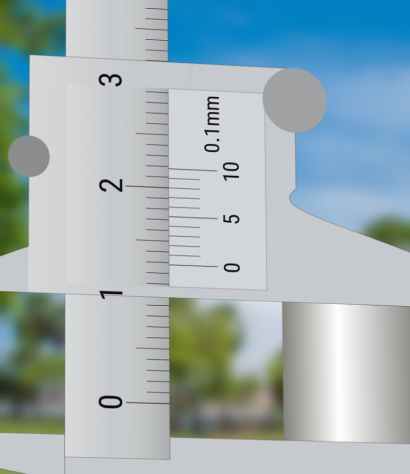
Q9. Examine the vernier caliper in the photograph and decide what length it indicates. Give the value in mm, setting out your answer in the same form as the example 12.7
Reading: 12.8
